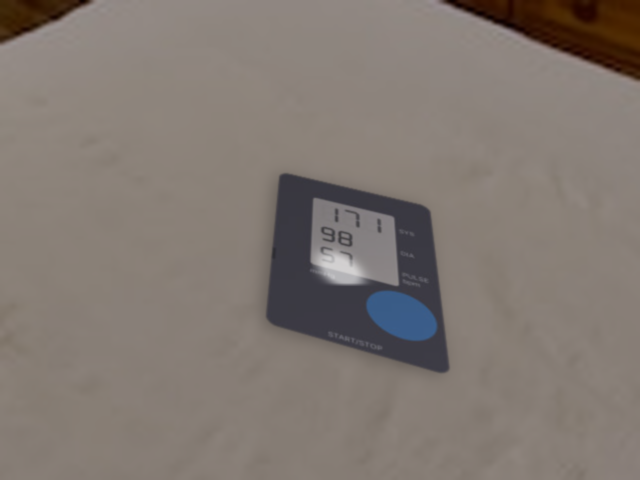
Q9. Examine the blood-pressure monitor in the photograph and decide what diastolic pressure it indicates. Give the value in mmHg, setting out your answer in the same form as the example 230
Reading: 98
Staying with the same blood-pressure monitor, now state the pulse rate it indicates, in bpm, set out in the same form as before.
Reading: 57
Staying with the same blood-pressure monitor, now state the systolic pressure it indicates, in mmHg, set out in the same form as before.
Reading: 171
